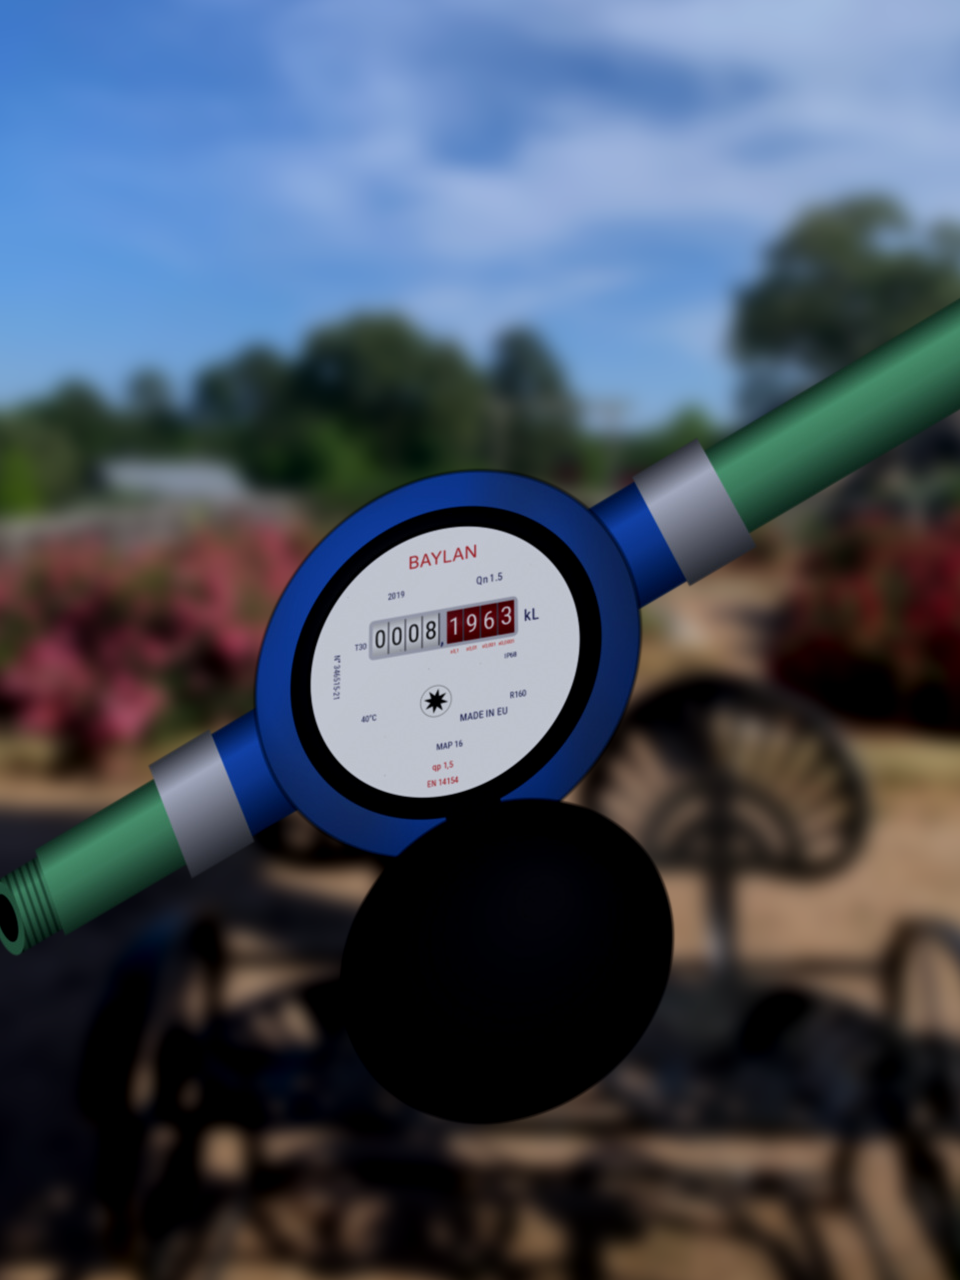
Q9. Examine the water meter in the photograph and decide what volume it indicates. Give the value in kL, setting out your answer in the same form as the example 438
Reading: 8.1963
